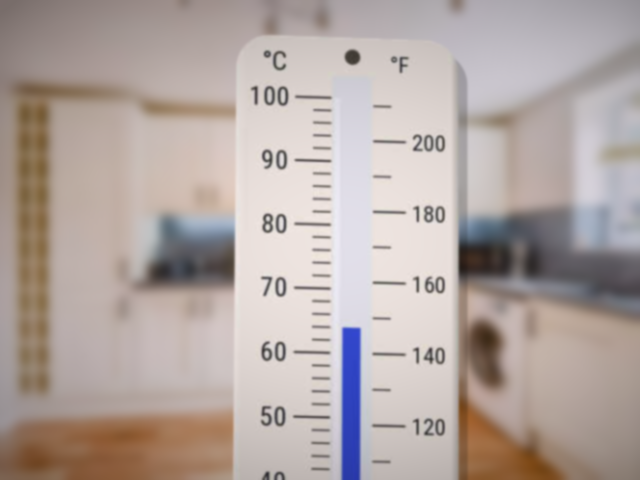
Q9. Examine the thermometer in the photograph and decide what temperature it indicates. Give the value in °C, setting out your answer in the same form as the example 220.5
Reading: 64
